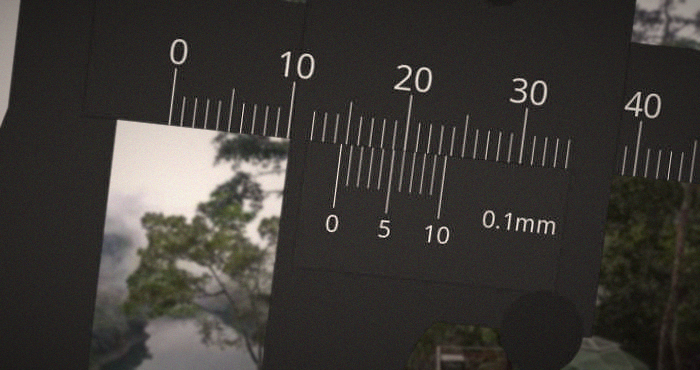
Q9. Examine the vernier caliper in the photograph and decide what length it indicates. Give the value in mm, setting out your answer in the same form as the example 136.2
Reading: 14.6
